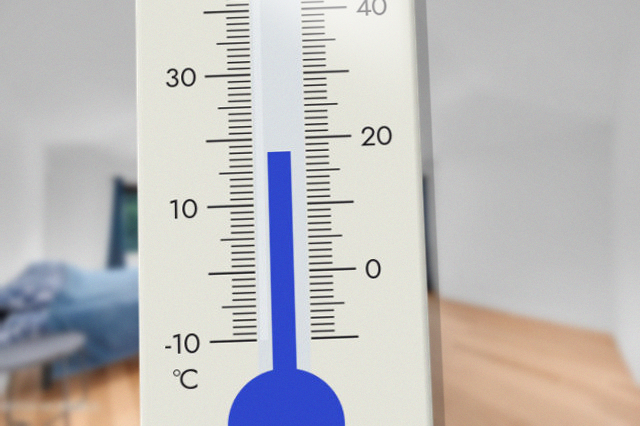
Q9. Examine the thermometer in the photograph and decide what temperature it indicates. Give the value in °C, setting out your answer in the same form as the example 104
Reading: 18
